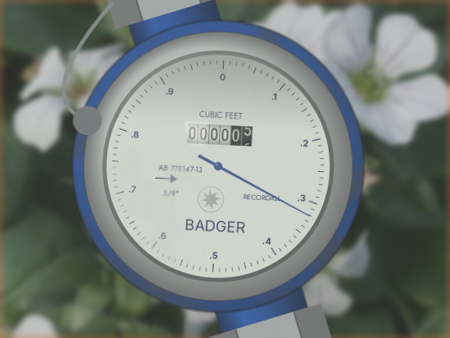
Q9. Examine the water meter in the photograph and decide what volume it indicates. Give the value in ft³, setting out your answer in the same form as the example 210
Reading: 5.32
